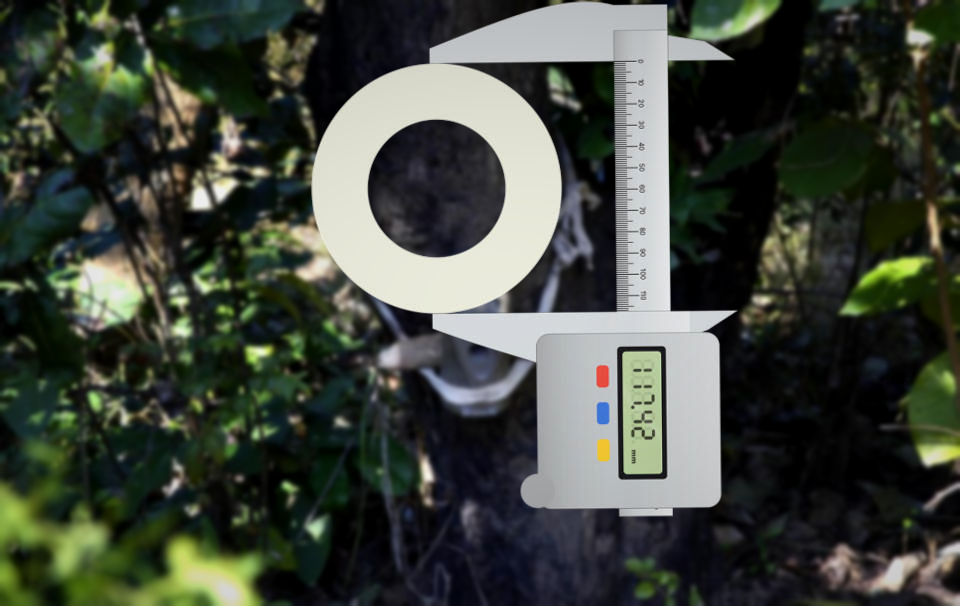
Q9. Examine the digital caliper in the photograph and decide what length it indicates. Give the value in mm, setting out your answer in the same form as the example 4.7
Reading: 117.42
